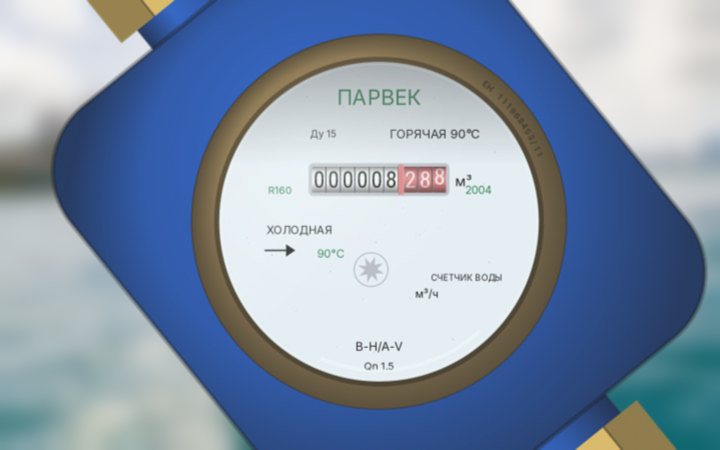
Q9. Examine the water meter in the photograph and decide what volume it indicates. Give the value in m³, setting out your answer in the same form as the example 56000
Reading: 8.288
